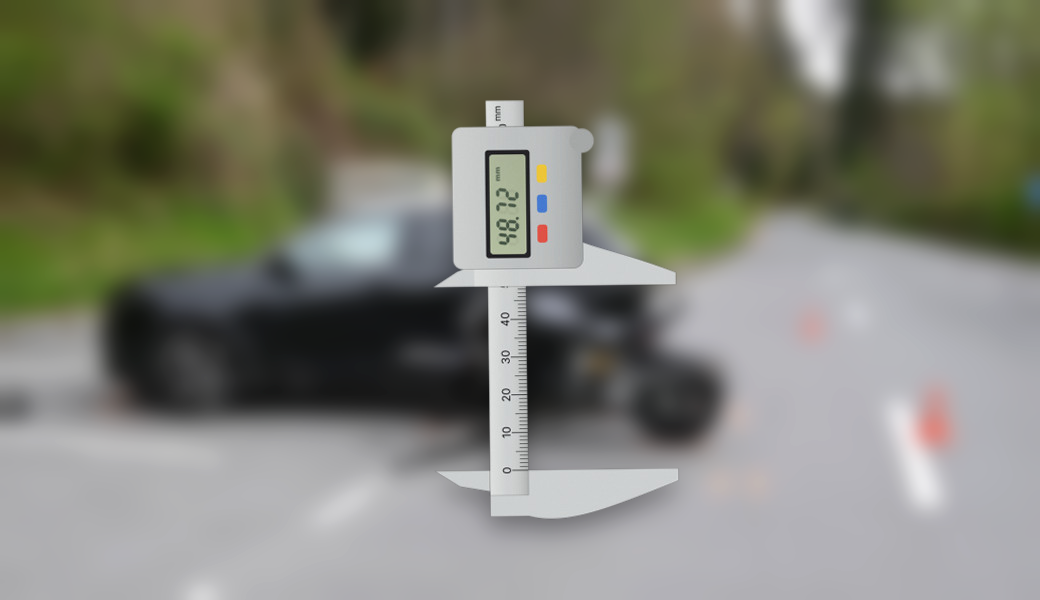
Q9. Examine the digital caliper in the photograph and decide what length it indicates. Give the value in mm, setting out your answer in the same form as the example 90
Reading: 48.72
